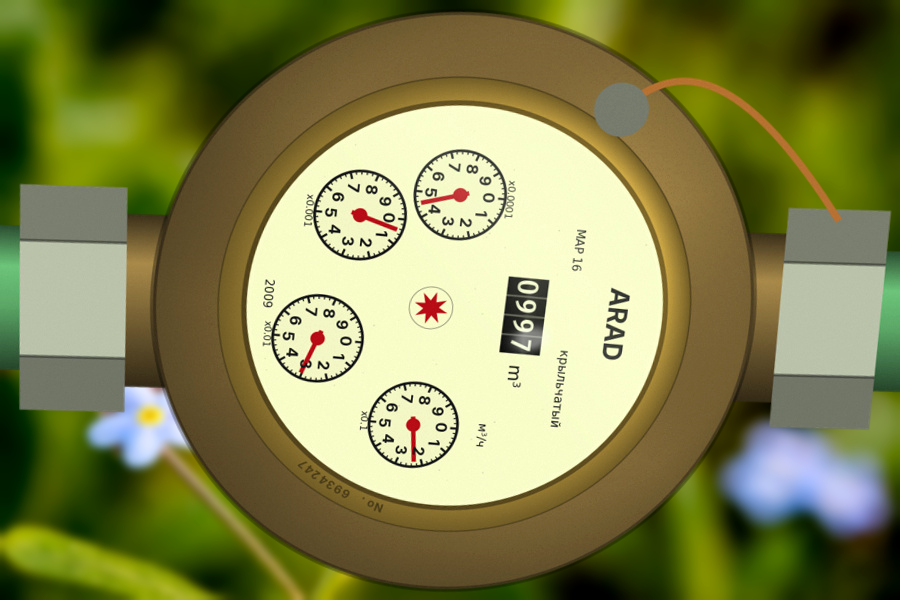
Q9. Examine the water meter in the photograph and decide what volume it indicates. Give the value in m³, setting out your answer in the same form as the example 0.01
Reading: 997.2304
